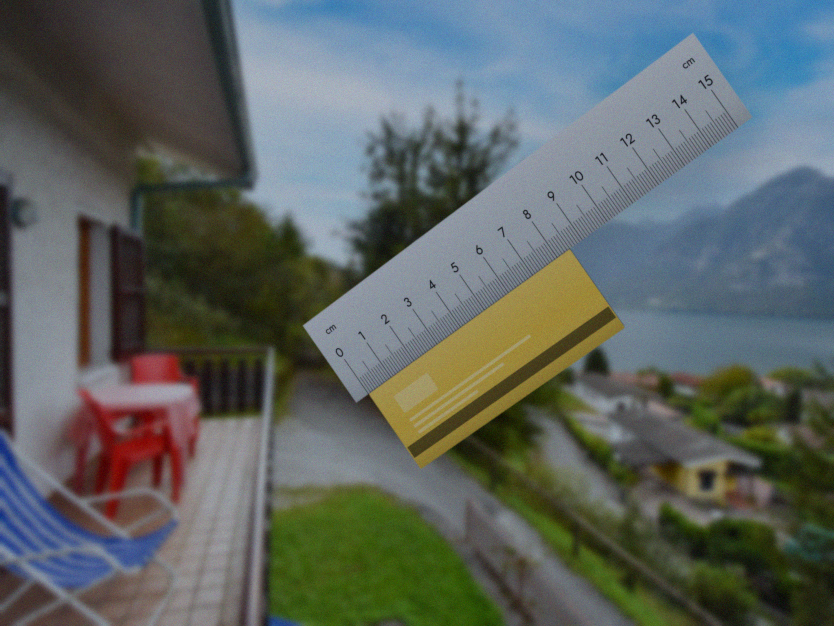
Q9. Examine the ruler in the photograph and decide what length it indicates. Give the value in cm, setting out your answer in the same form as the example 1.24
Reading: 8.5
